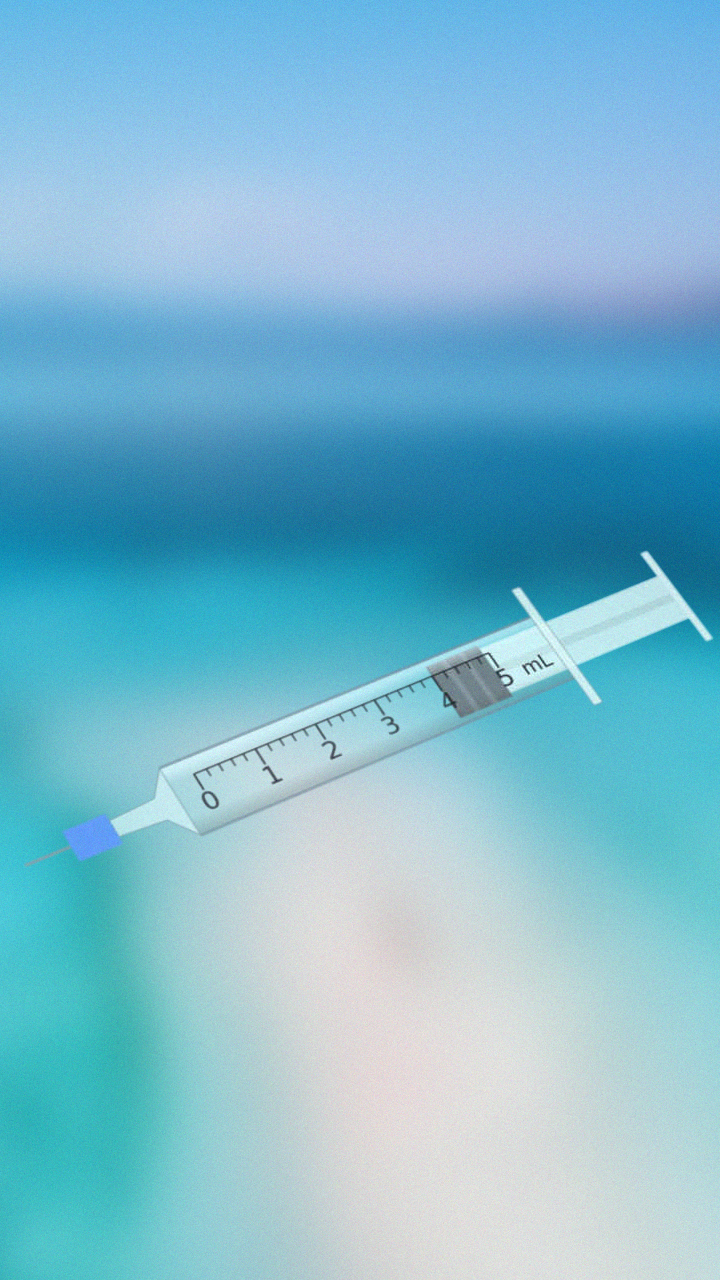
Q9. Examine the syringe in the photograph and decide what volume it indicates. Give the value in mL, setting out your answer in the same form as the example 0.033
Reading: 4
